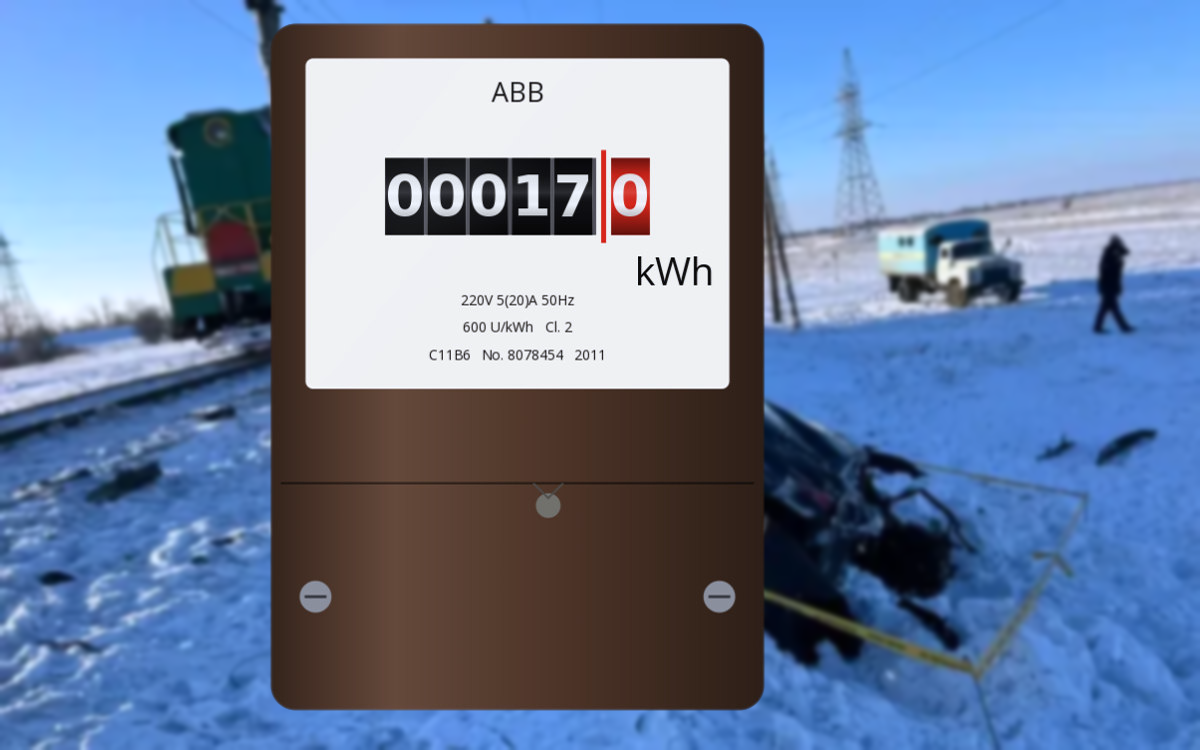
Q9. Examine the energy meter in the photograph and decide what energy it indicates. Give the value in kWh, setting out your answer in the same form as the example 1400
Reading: 17.0
